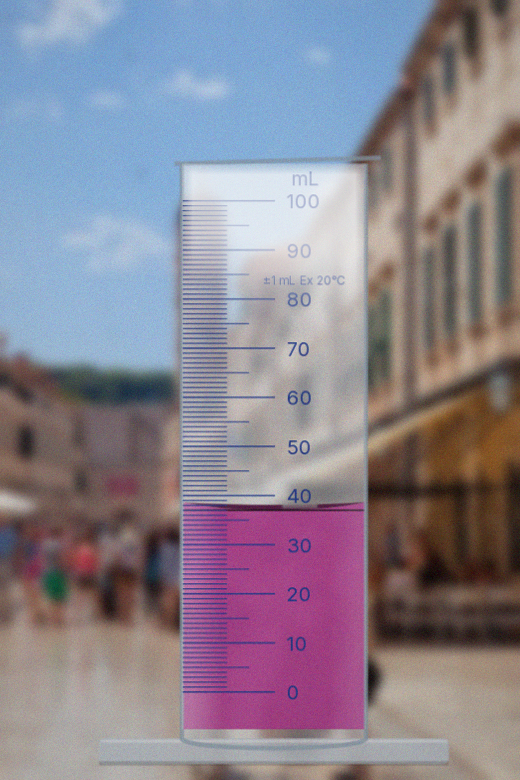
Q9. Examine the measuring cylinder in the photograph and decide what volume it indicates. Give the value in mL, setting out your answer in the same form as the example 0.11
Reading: 37
